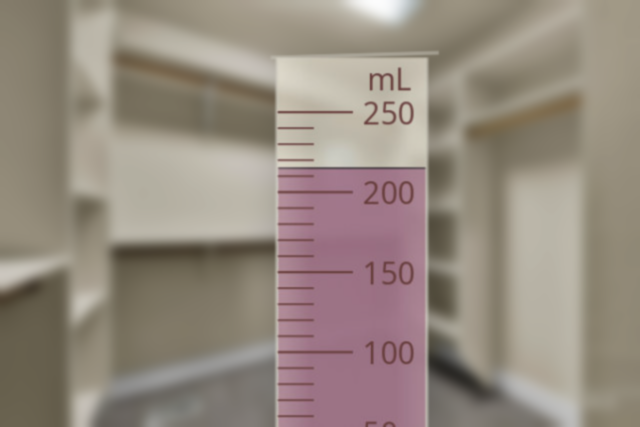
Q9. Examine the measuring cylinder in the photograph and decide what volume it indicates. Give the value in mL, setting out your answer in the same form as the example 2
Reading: 215
